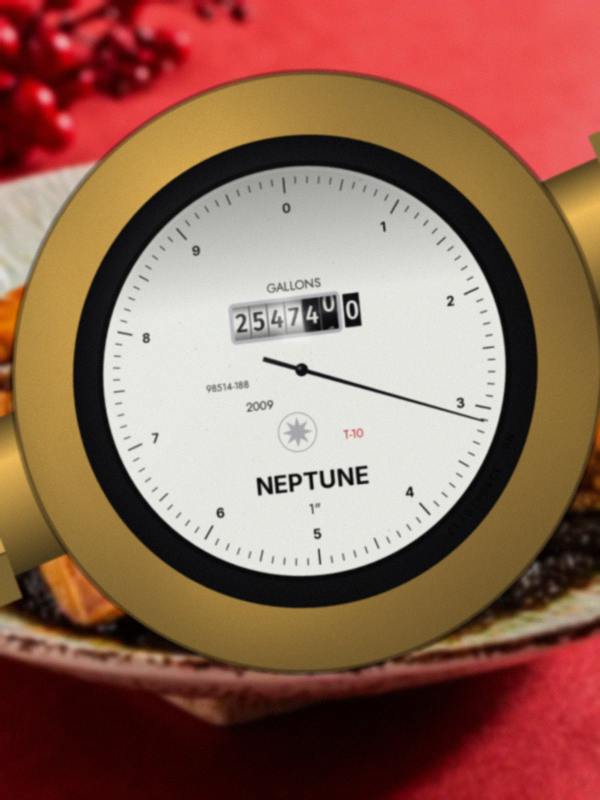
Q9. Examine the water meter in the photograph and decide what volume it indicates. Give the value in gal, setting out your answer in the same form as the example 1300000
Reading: 2547403.1
